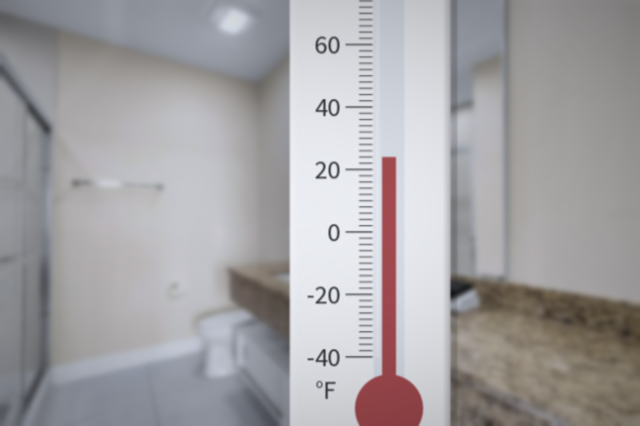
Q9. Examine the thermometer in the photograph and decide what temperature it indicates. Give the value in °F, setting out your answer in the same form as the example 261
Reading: 24
